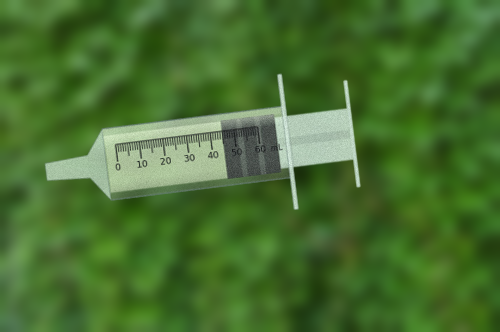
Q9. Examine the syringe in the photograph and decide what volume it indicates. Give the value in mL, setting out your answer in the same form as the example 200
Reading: 45
